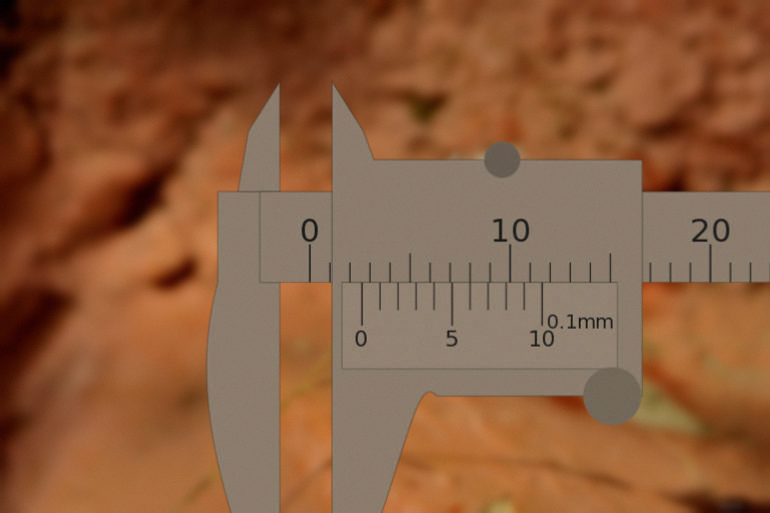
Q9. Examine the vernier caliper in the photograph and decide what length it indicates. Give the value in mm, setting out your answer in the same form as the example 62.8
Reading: 2.6
